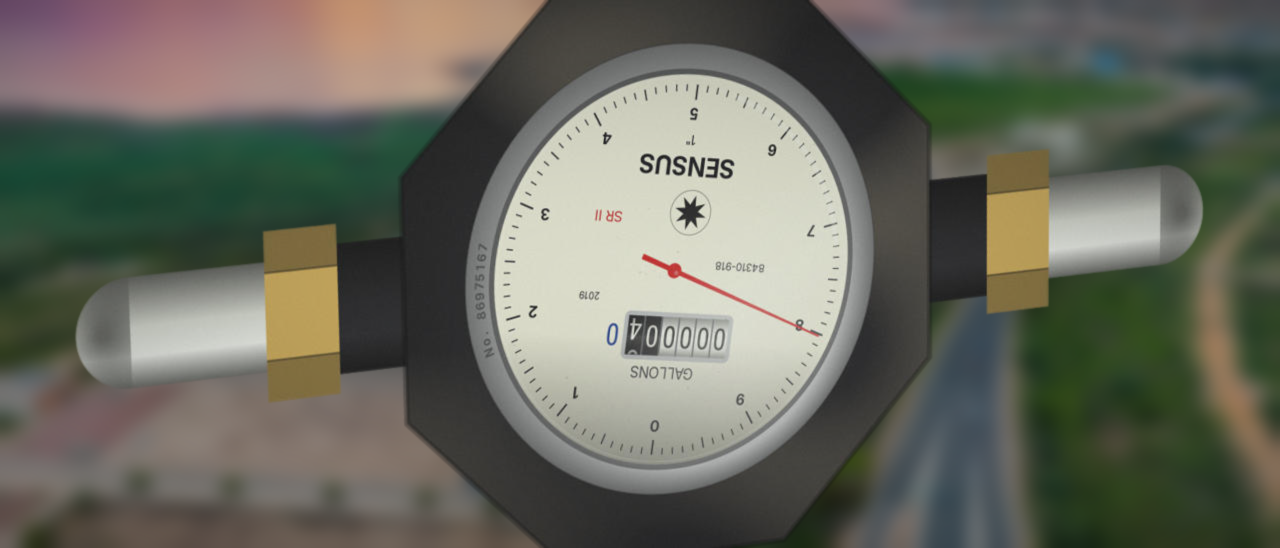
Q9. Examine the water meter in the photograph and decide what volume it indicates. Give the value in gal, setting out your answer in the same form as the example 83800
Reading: 38.0
